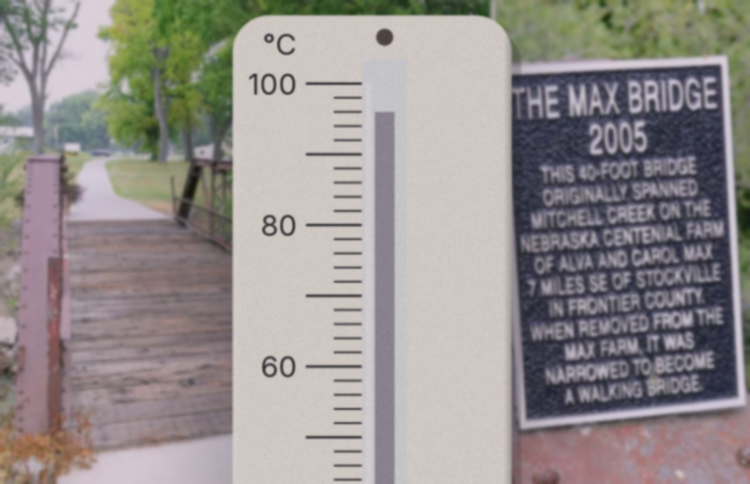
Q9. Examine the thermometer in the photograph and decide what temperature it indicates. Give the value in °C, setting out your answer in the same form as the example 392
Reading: 96
